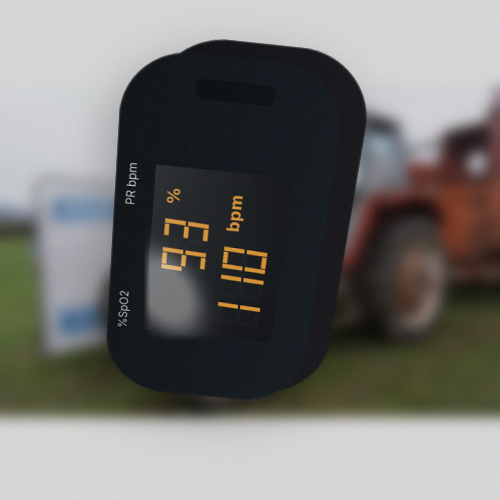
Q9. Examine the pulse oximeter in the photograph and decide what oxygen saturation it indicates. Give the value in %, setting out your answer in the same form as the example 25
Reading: 93
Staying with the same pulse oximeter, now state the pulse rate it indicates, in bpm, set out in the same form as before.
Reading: 110
